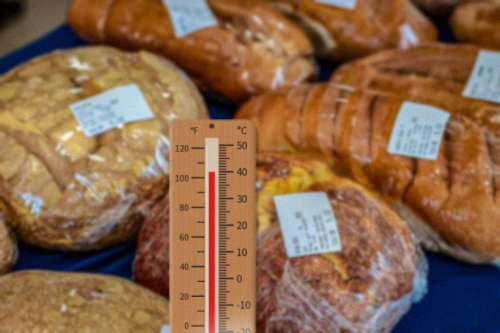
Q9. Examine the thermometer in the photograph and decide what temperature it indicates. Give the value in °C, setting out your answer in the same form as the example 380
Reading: 40
